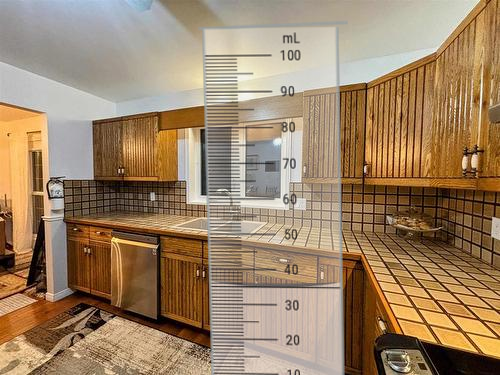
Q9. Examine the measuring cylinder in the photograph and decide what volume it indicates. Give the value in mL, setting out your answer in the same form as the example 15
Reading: 35
